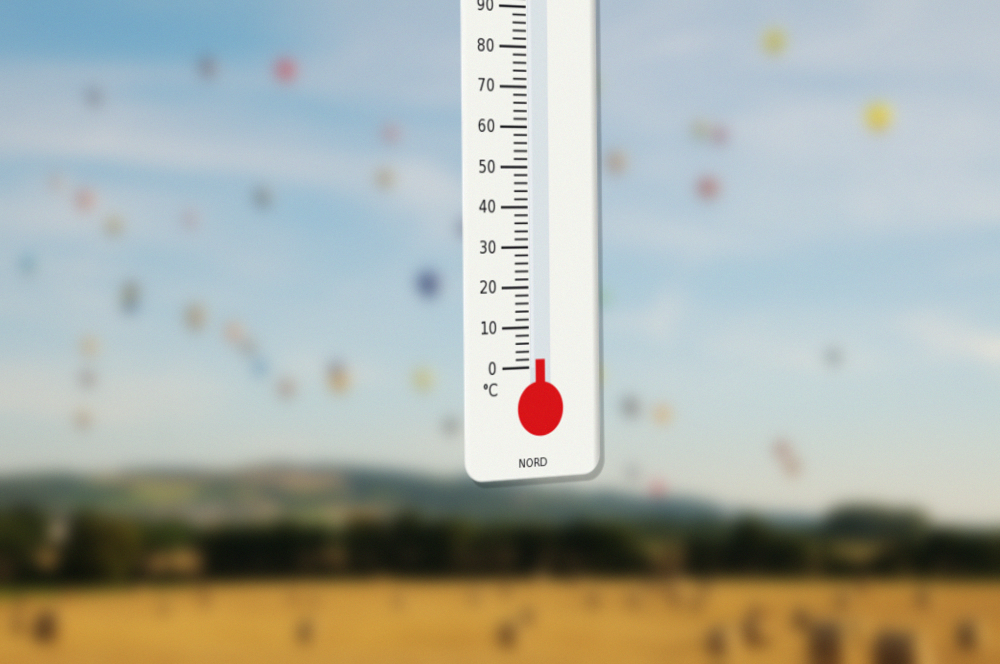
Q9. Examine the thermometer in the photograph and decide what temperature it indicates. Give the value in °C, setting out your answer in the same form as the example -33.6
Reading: 2
